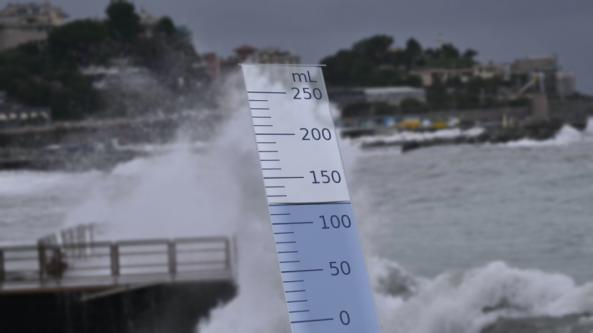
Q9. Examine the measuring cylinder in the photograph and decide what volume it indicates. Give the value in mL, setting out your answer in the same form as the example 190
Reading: 120
